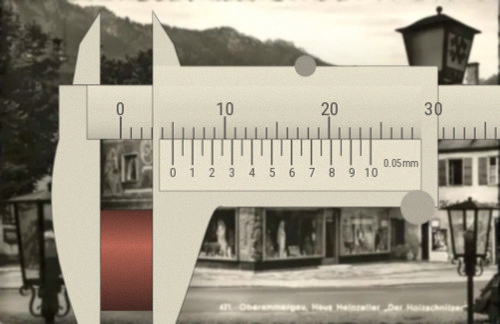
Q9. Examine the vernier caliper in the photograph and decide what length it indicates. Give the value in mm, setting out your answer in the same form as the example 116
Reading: 5.0
